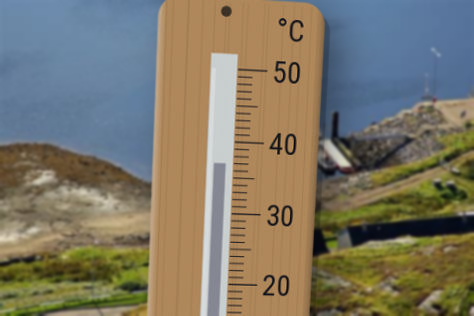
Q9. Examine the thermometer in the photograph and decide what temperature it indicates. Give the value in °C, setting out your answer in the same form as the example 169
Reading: 37
